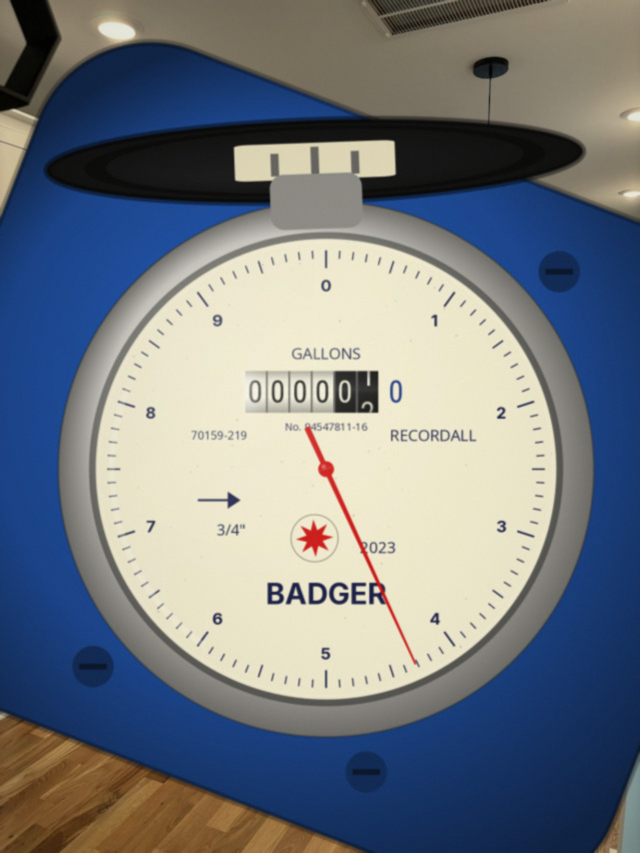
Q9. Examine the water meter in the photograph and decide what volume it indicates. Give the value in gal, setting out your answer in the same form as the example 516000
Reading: 14.3
